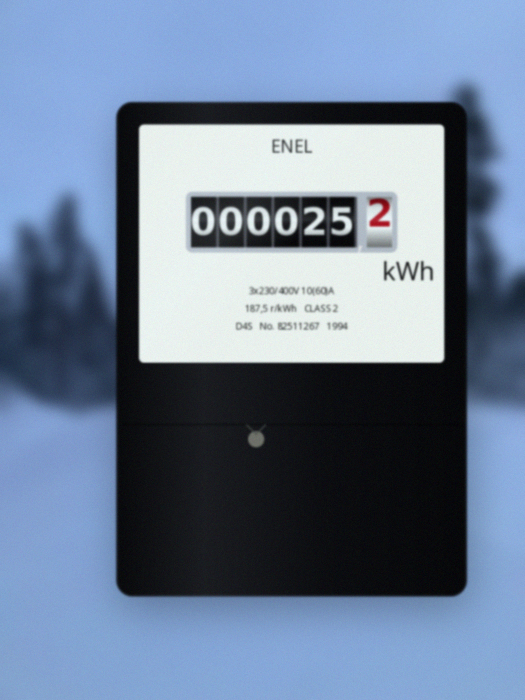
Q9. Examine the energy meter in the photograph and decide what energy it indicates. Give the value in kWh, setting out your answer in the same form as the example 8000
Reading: 25.2
